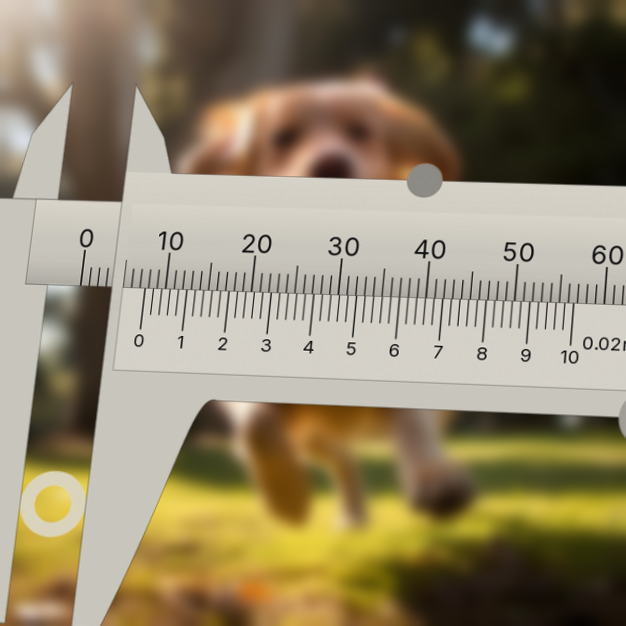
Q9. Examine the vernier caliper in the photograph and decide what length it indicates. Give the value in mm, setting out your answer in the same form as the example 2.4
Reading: 7.6
